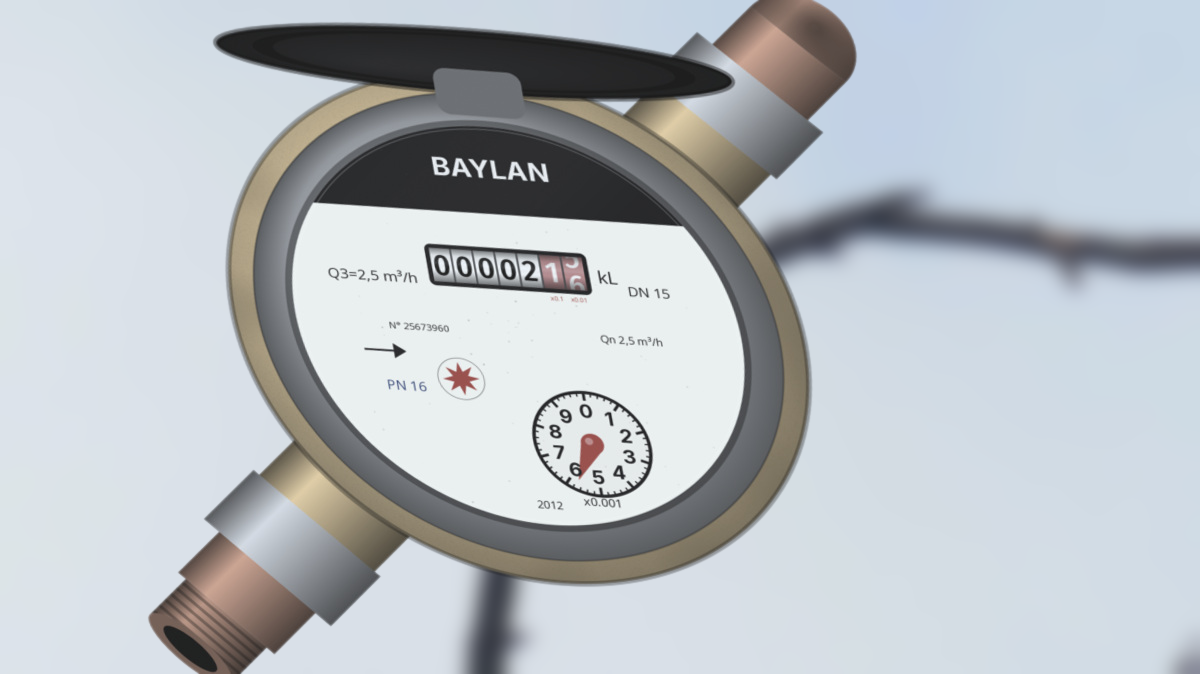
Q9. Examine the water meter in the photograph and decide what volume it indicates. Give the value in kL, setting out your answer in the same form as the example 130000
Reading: 2.155
